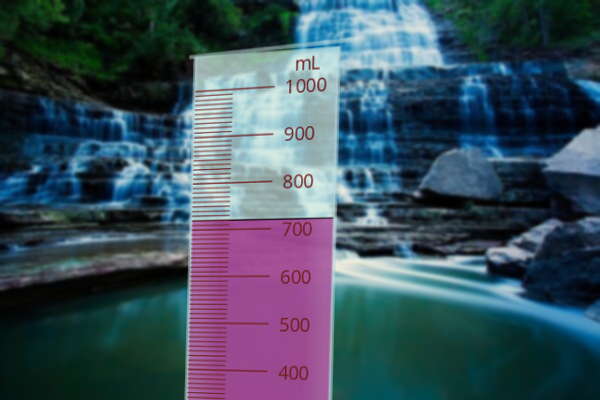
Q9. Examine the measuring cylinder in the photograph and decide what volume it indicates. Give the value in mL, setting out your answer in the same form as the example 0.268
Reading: 720
